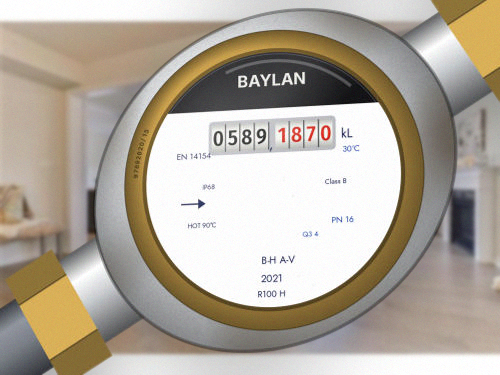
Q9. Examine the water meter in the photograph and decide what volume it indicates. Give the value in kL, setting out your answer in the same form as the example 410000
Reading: 589.1870
